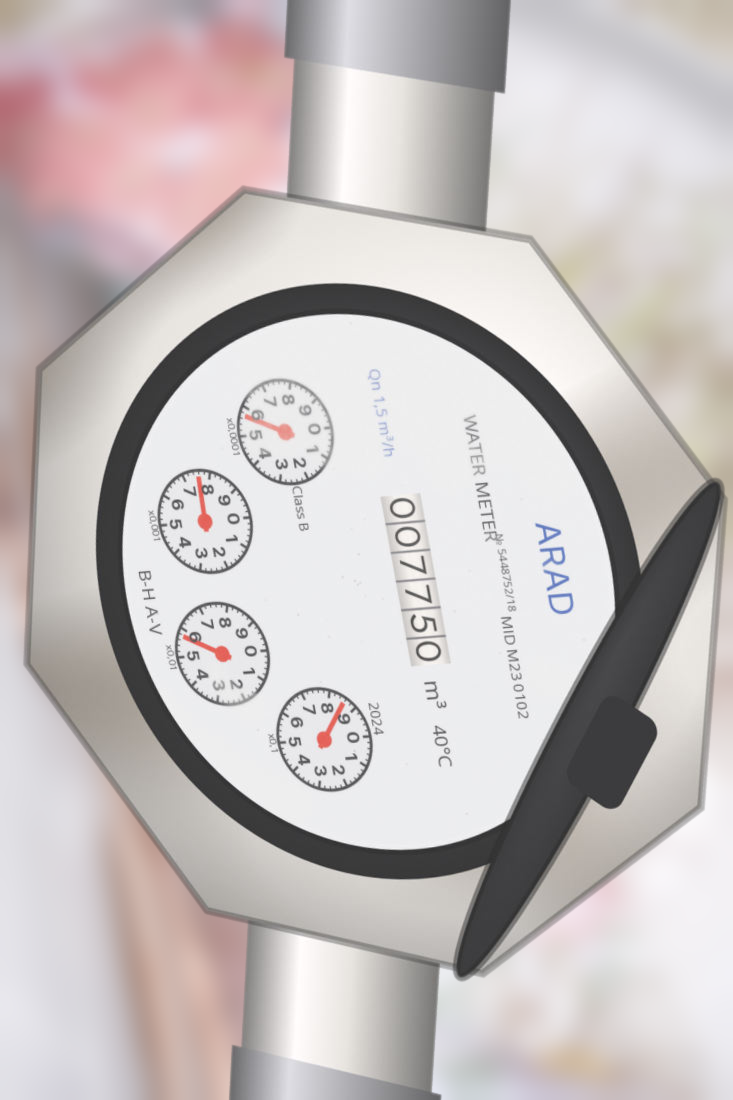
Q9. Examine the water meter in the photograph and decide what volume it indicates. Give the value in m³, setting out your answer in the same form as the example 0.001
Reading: 7750.8575
